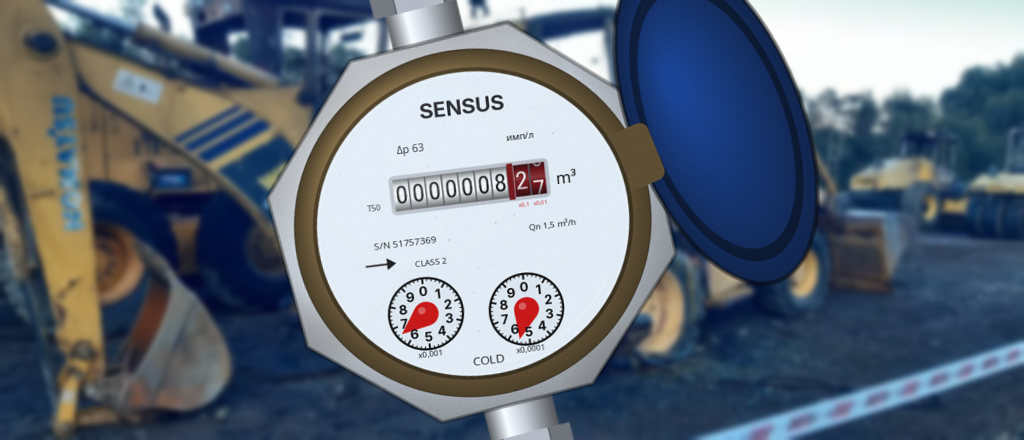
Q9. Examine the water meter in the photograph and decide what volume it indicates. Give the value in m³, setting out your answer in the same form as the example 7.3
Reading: 8.2665
